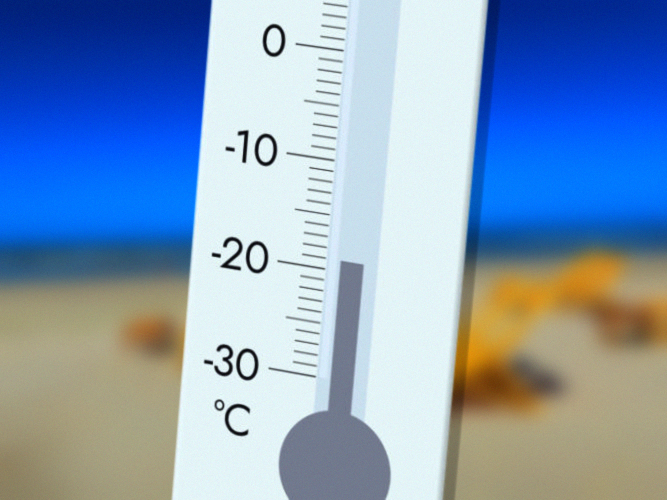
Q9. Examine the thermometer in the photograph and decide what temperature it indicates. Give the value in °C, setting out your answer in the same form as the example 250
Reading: -19
